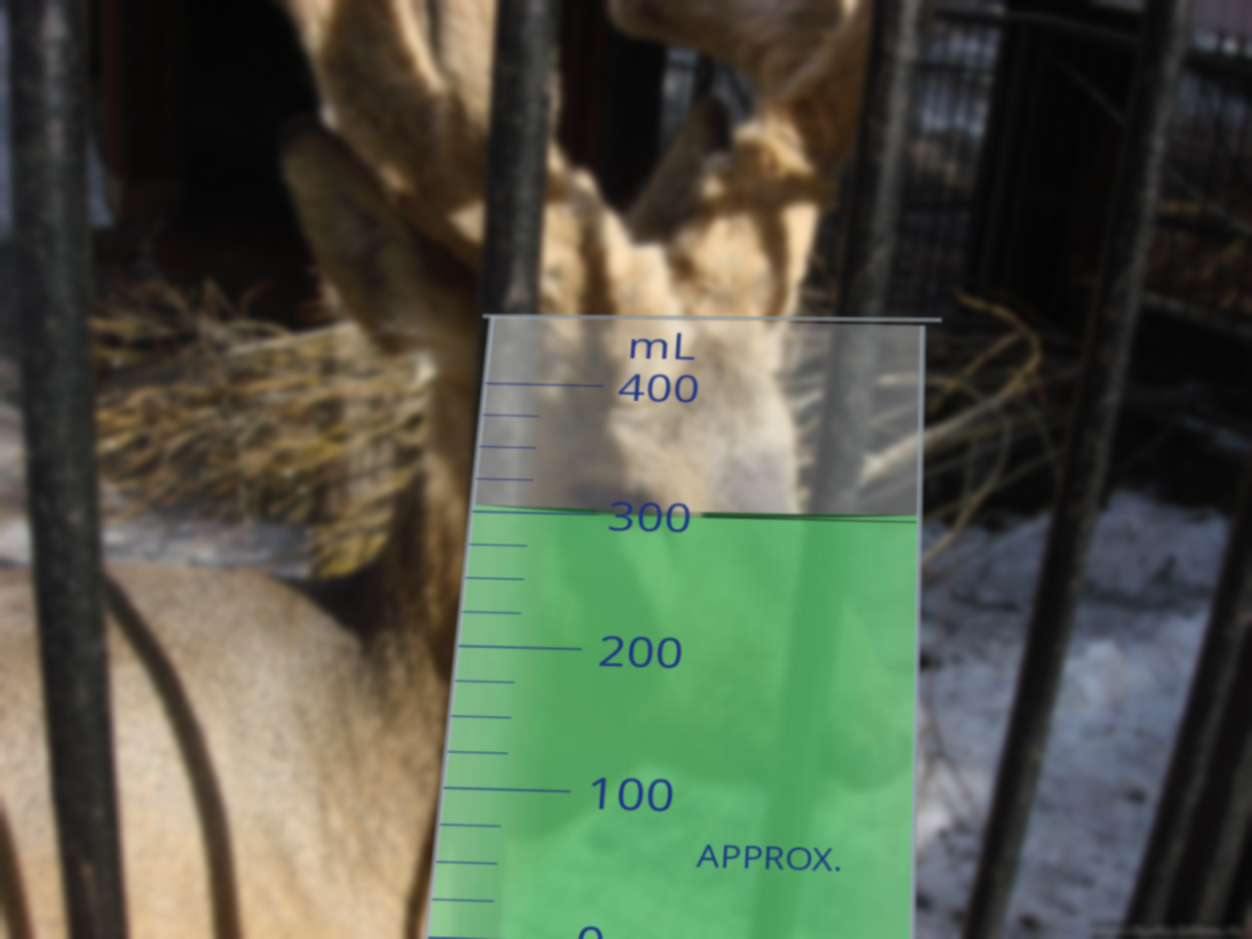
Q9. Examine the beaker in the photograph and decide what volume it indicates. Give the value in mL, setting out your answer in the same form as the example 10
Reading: 300
